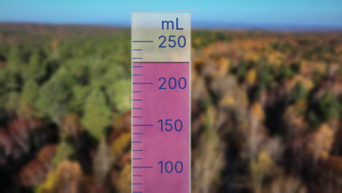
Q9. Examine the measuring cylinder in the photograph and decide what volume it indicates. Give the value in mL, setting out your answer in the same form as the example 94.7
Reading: 225
